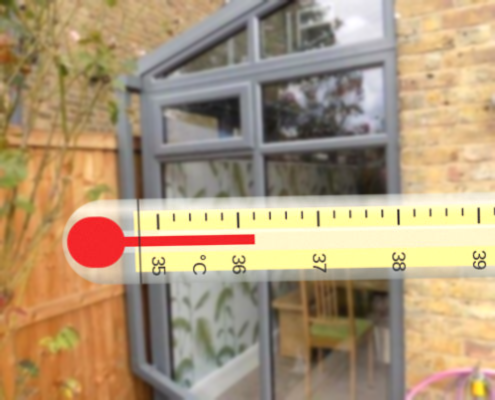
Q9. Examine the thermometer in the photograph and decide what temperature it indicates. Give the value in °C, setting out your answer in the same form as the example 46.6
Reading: 36.2
